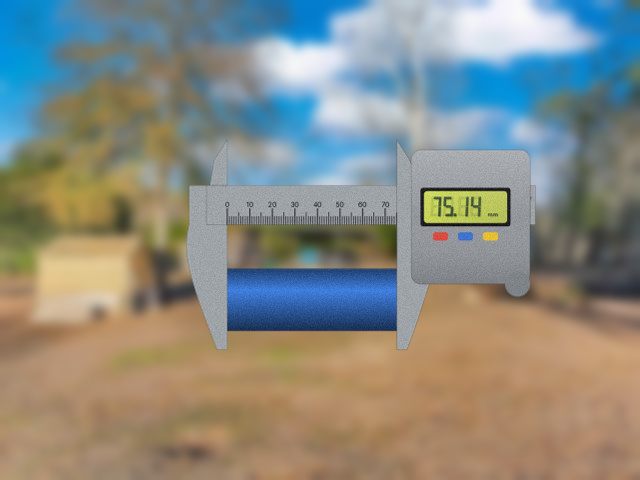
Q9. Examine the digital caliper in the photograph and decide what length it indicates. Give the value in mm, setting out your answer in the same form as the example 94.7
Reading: 75.14
